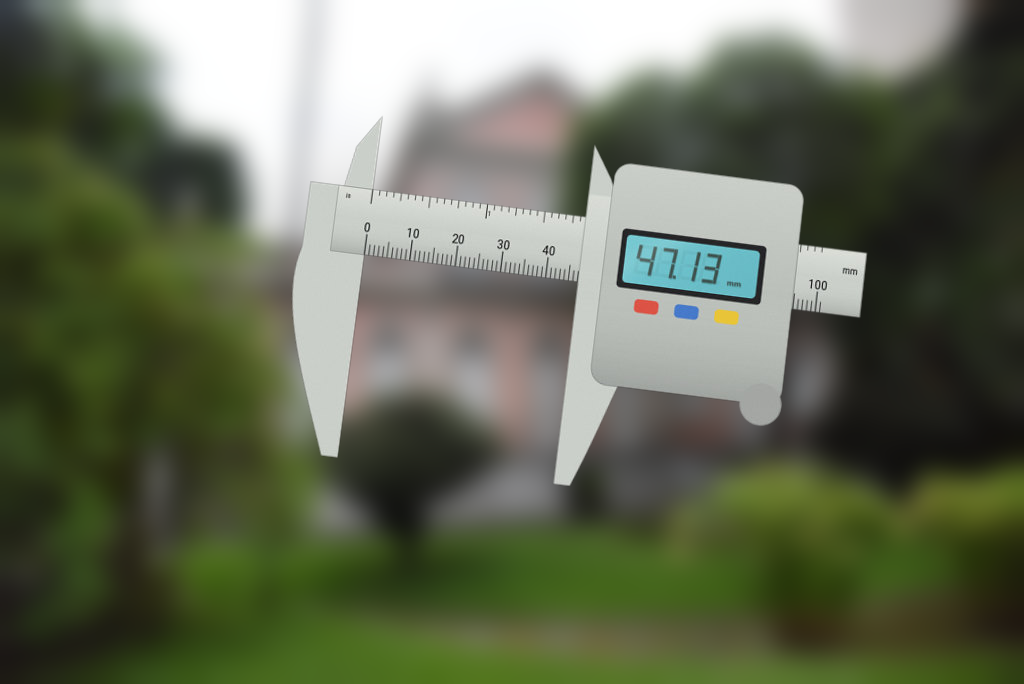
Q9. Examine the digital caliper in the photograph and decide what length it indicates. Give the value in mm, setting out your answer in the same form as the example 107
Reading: 47.13
